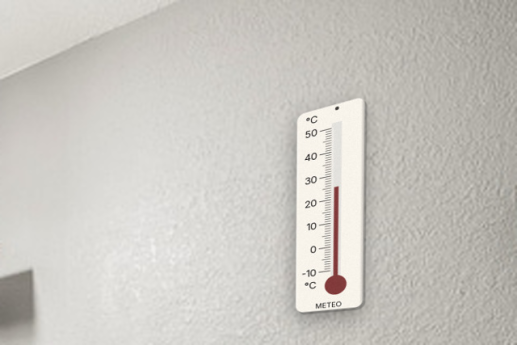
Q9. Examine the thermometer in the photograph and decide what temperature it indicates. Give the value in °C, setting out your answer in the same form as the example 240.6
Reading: 25
